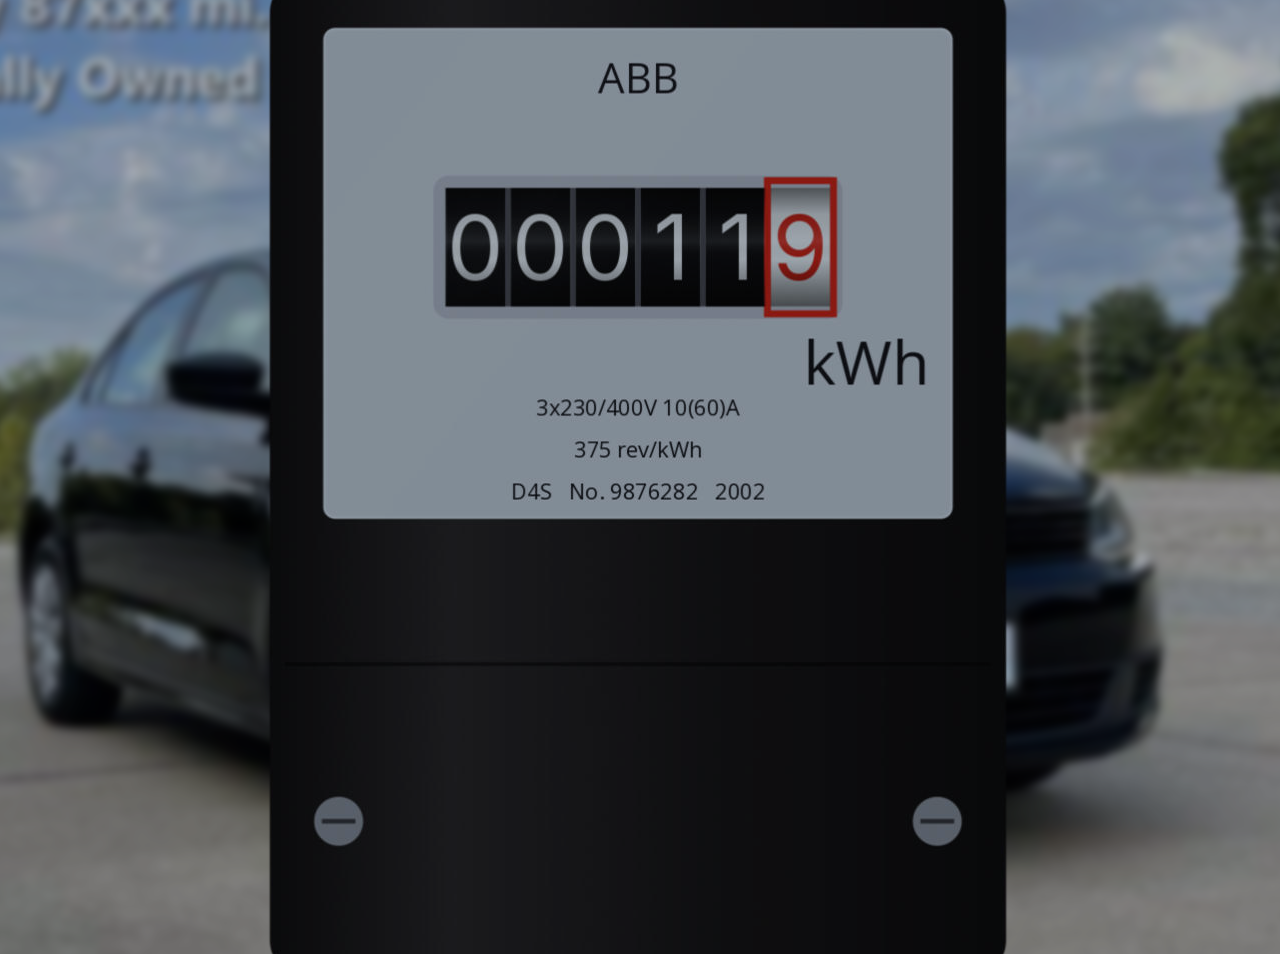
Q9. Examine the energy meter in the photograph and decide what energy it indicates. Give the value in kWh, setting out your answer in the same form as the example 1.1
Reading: 11.9
